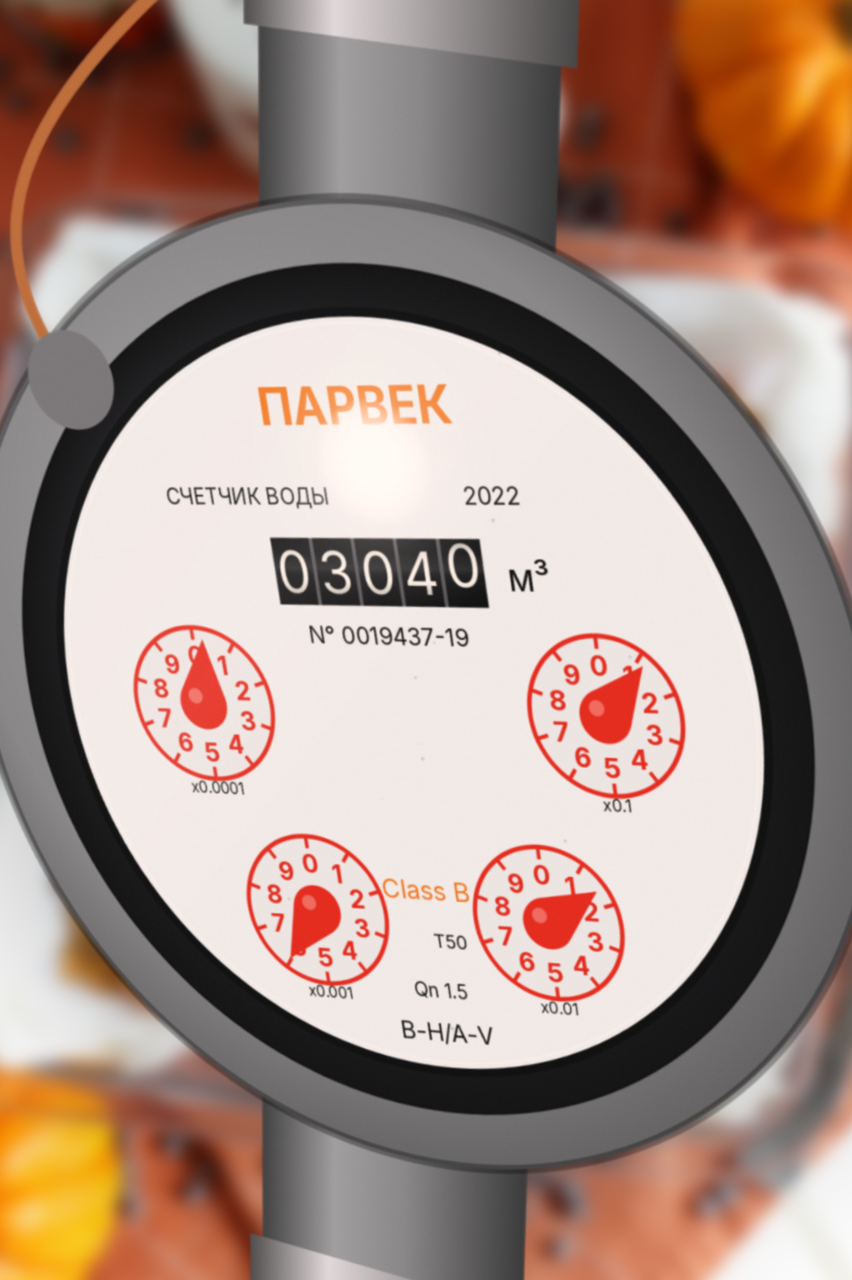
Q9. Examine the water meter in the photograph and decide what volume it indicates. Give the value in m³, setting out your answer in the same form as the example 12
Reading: 3040.1160
